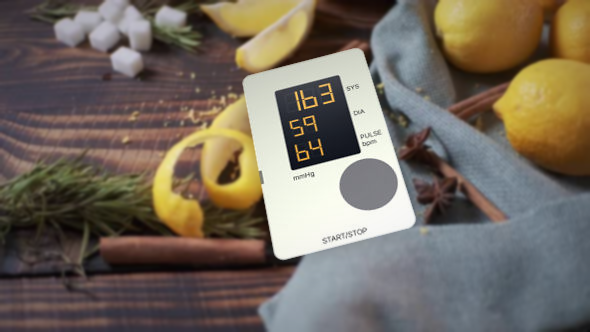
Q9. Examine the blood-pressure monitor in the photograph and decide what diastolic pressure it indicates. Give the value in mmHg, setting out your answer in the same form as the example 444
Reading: 59
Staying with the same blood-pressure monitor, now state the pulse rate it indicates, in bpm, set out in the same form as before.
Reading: 64
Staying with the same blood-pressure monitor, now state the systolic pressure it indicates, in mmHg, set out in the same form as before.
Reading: 163
